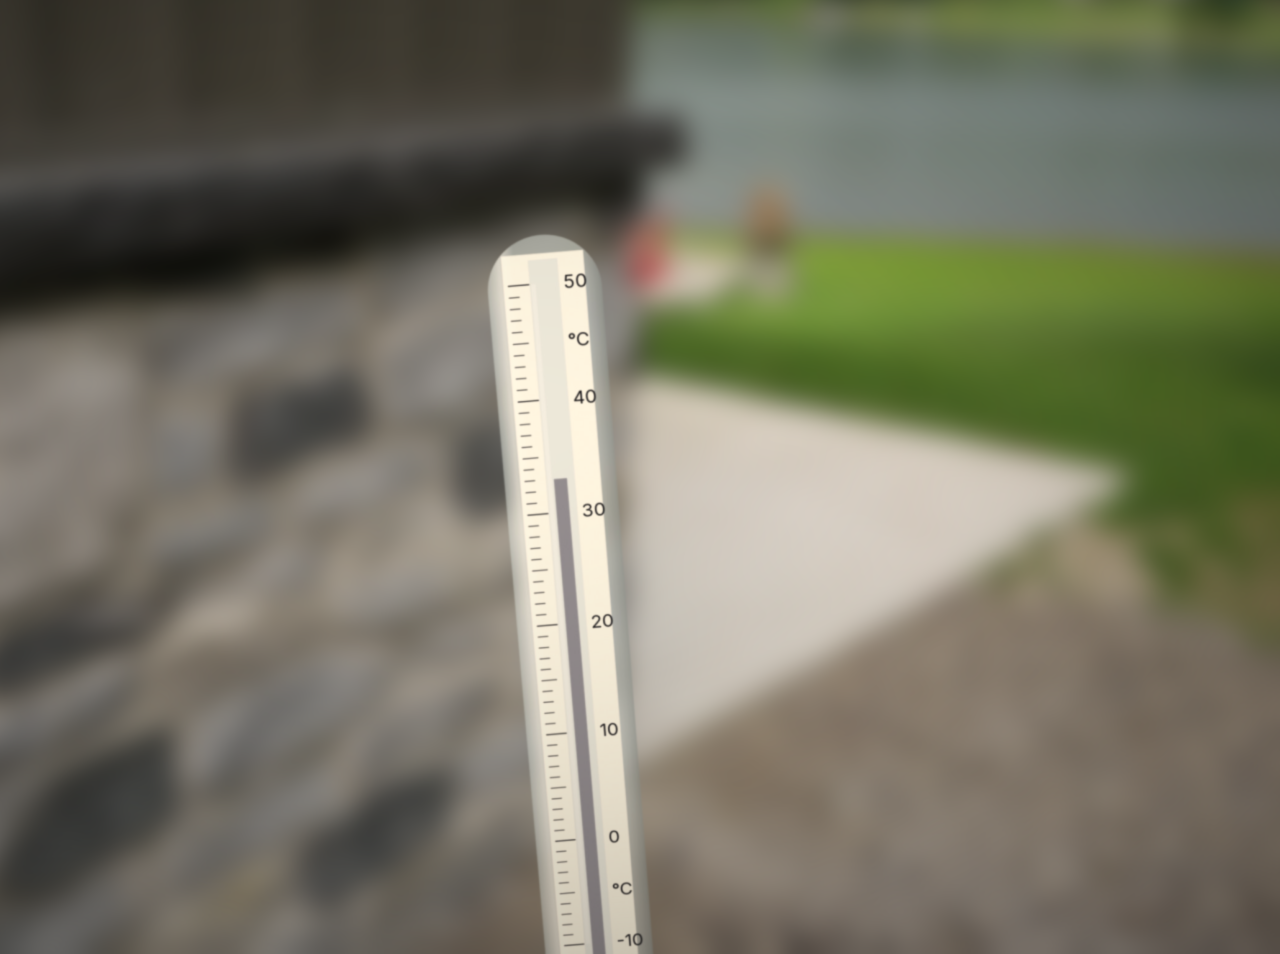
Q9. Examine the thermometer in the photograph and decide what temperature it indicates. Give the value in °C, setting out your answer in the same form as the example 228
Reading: 33
